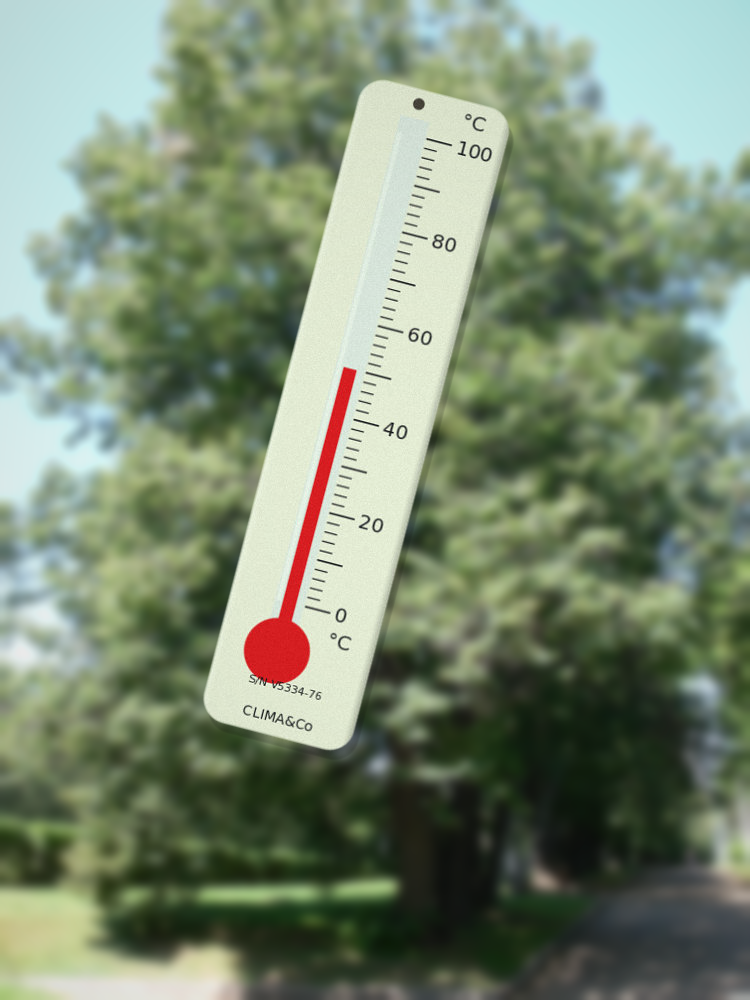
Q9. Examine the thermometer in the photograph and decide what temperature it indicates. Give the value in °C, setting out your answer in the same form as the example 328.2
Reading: 50
